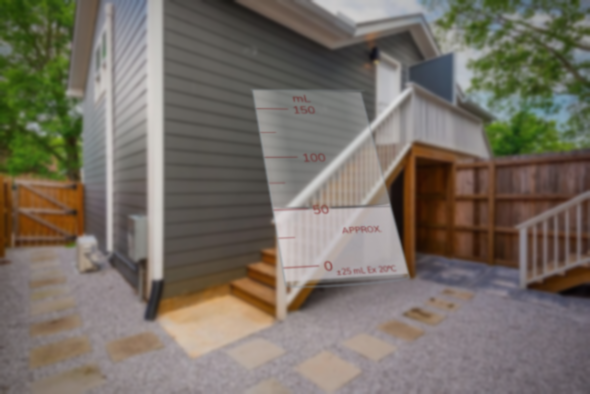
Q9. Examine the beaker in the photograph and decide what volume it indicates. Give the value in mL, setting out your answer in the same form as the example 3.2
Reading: 50
